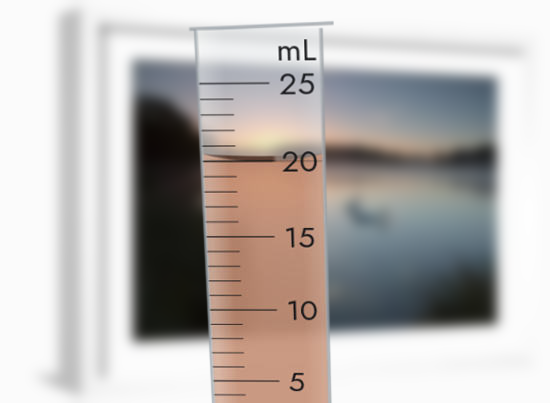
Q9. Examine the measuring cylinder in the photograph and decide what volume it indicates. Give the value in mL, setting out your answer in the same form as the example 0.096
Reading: 20
